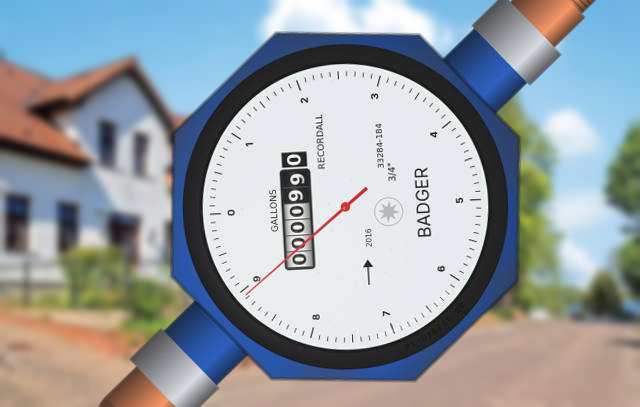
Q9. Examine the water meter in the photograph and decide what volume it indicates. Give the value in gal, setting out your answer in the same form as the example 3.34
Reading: 988.9
